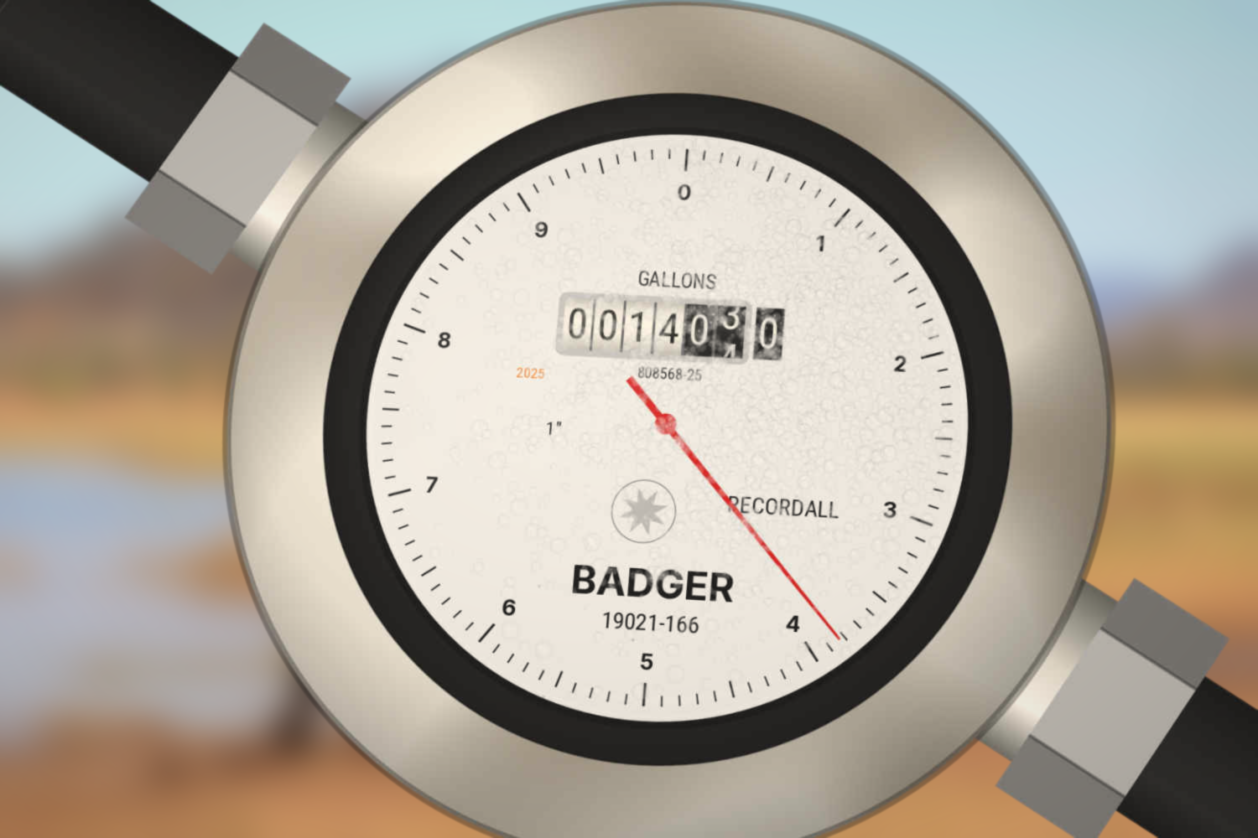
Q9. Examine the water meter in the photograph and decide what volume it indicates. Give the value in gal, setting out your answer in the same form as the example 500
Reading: 14033.8
